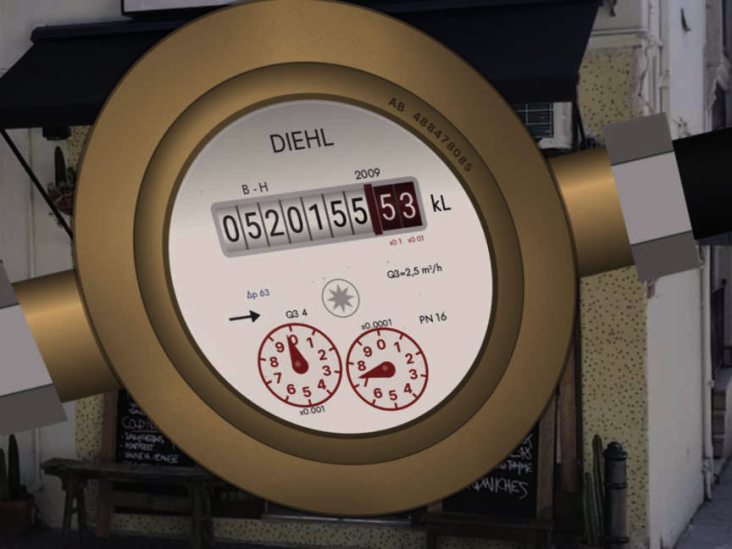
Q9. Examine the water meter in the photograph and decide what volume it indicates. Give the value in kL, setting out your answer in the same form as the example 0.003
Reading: 520155.5297
